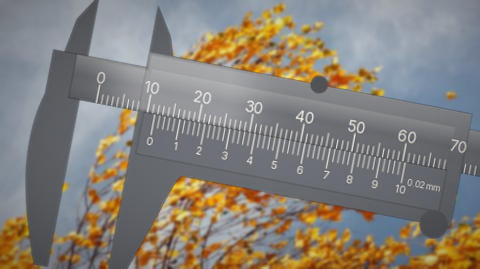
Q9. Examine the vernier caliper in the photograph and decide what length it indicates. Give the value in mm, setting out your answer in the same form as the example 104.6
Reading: 11.5
